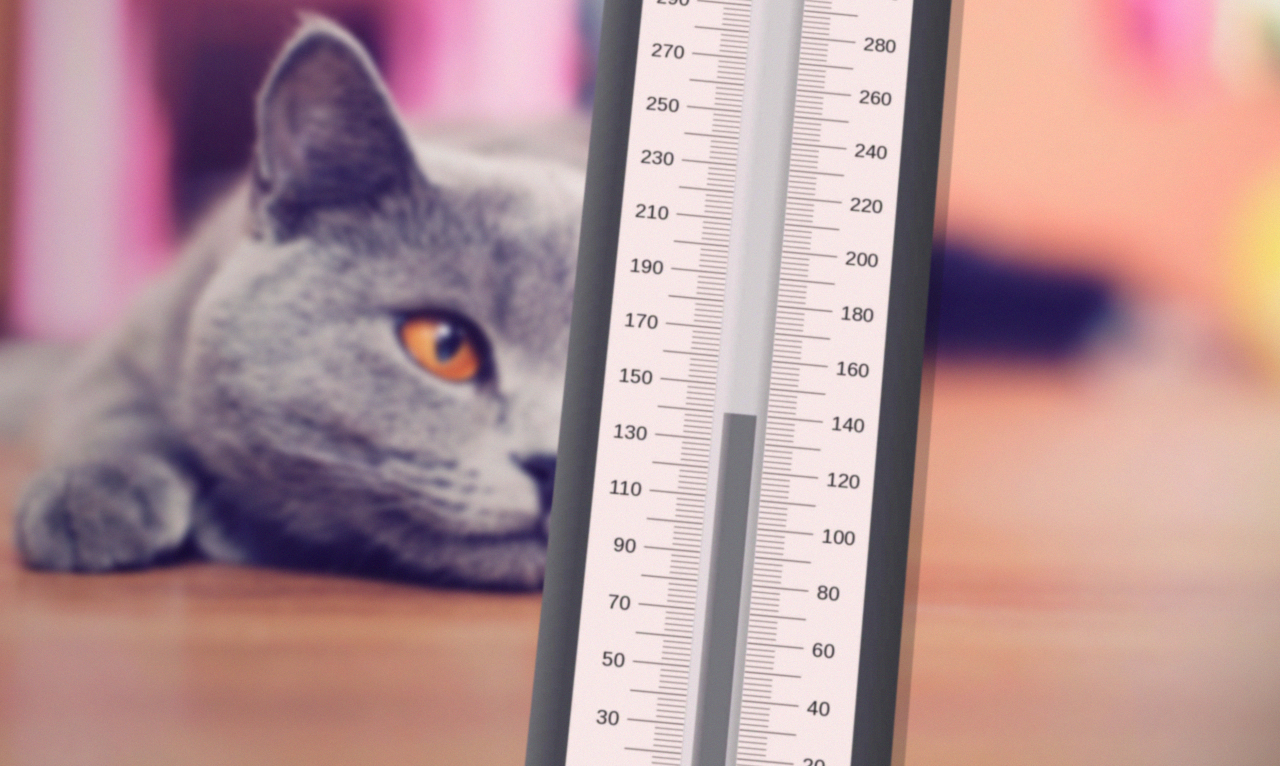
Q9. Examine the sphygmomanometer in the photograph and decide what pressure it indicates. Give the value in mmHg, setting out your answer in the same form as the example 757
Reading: 140
